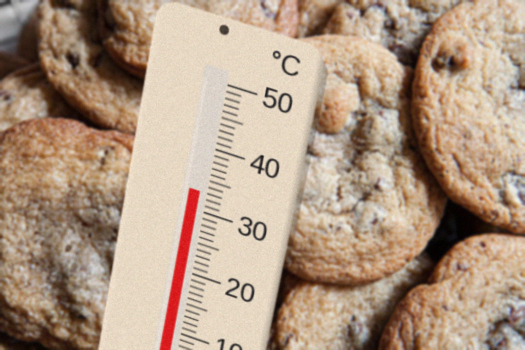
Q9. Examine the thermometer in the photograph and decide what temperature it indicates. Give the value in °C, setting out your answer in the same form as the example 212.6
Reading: 33
